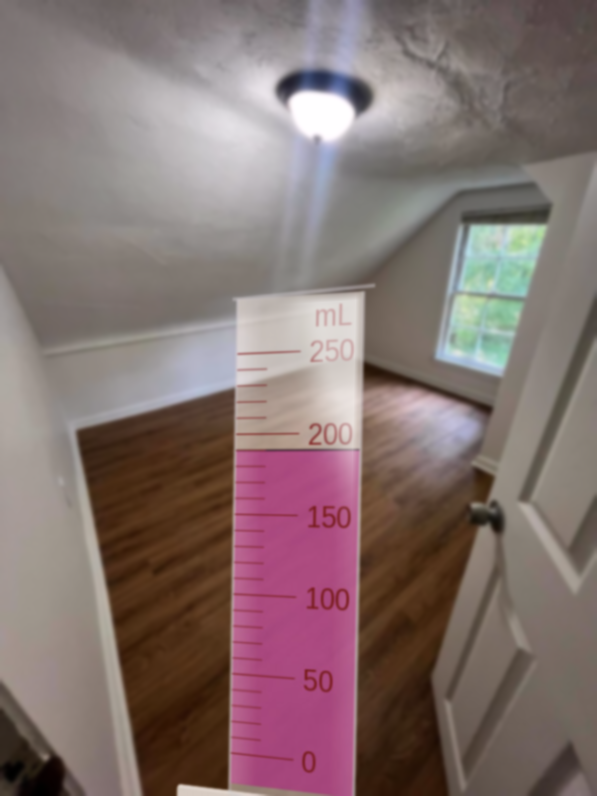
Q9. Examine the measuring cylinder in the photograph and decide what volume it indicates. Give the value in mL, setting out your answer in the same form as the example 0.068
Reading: 190
